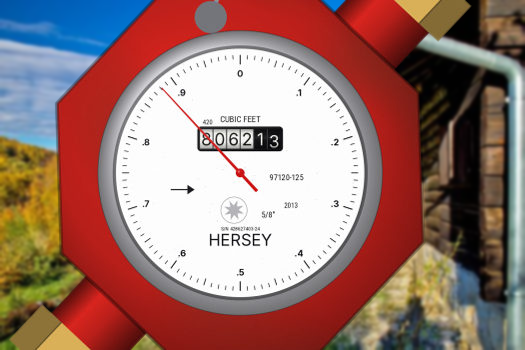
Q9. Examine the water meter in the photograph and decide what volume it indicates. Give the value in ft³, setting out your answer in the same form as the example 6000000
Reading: 806212.88
